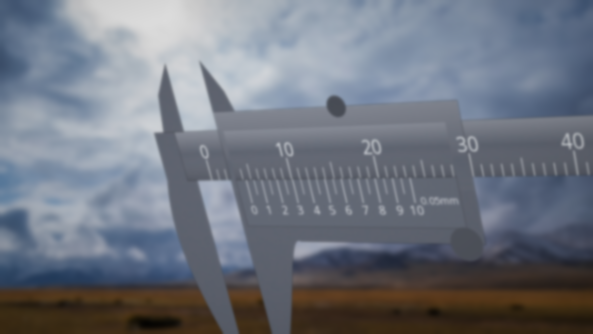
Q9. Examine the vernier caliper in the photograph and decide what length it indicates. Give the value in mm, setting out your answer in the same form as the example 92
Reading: 4.4
